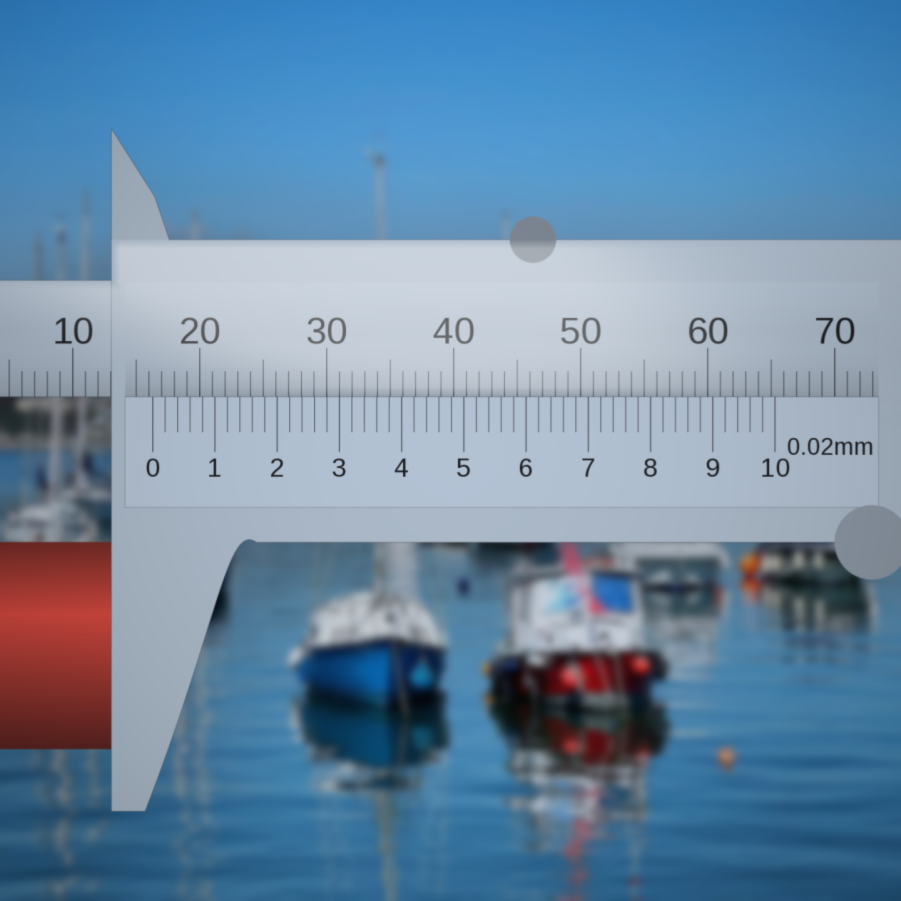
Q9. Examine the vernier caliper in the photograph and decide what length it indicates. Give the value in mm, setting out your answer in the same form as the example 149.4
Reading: 16.3
